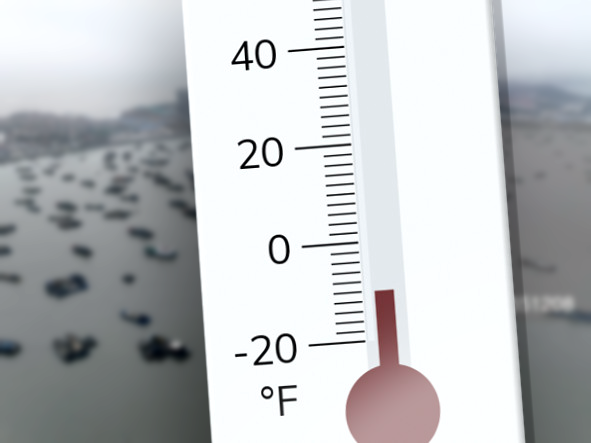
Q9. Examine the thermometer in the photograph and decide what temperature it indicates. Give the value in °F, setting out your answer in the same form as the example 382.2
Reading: -10
